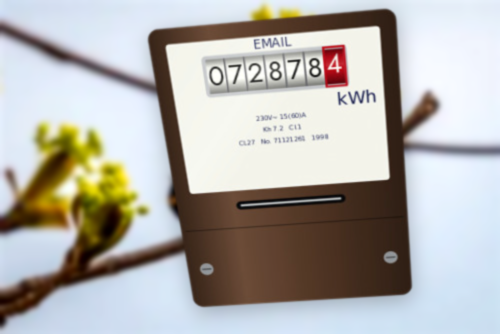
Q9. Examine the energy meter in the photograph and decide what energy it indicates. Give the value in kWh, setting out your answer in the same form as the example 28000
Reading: 72878.4
